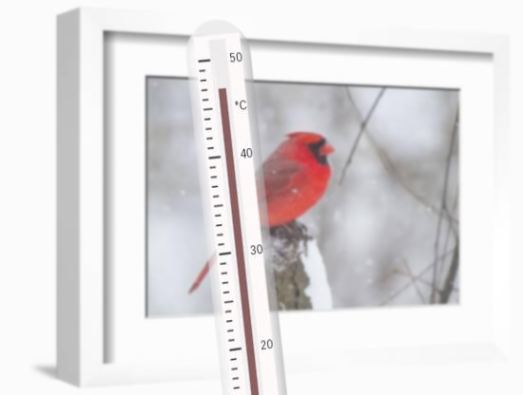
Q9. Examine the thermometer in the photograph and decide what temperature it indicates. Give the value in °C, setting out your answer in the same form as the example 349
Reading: 47
